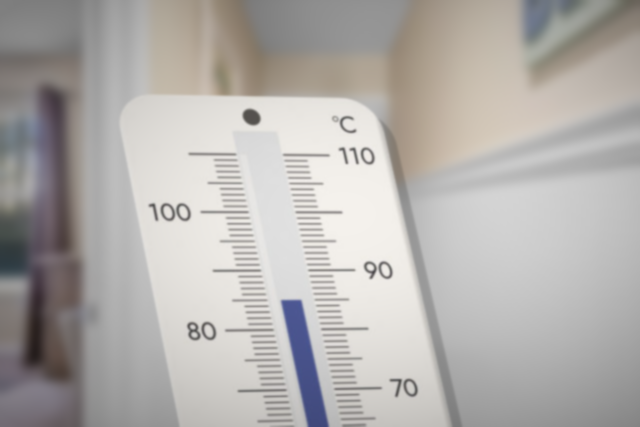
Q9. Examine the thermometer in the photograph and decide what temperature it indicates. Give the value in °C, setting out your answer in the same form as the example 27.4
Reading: 85
